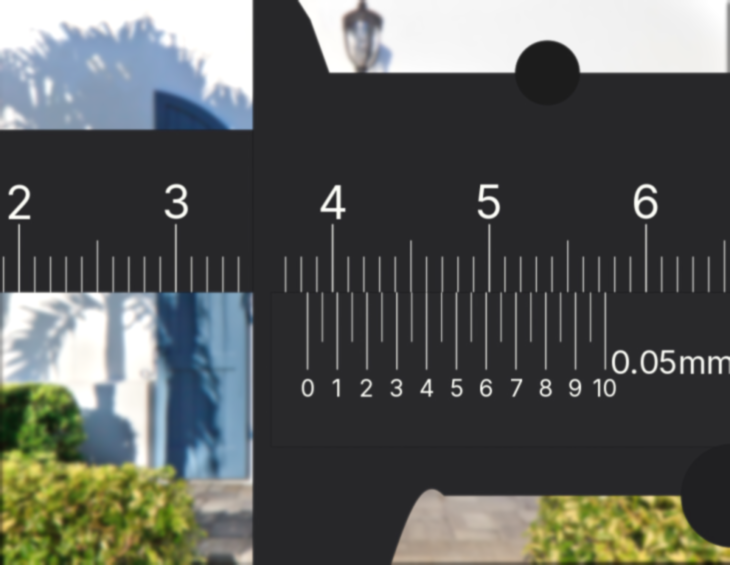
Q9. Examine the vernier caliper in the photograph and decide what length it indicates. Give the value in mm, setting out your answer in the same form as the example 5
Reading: 38.4
